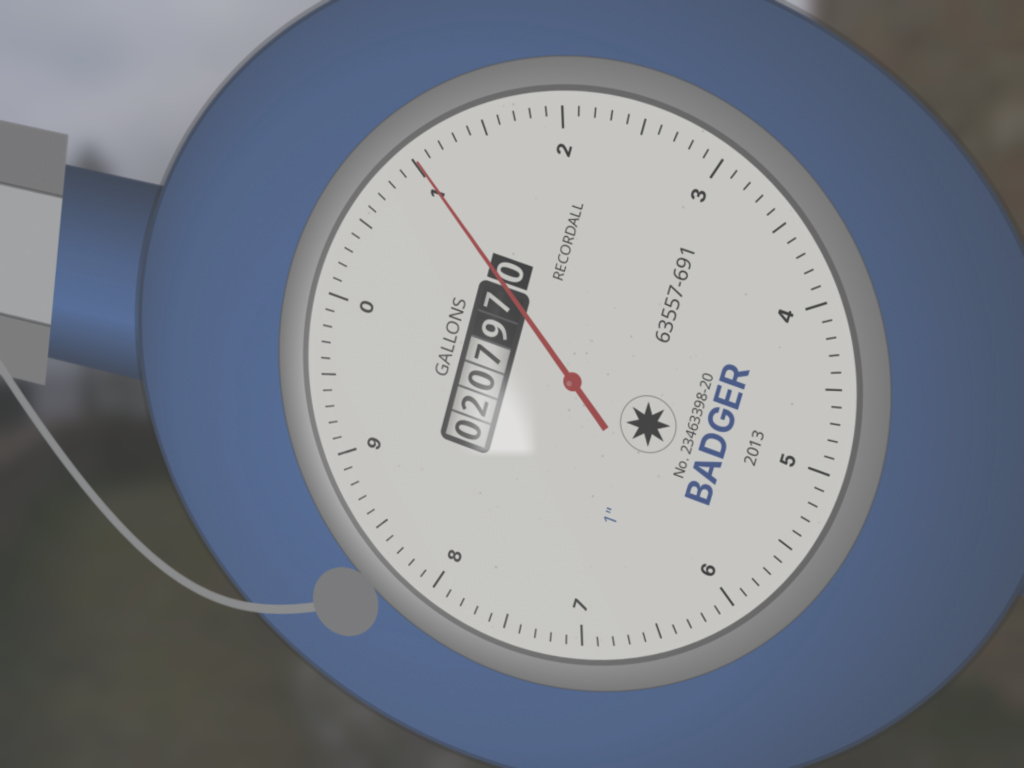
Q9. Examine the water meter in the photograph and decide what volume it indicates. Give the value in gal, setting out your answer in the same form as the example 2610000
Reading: 207971.0
